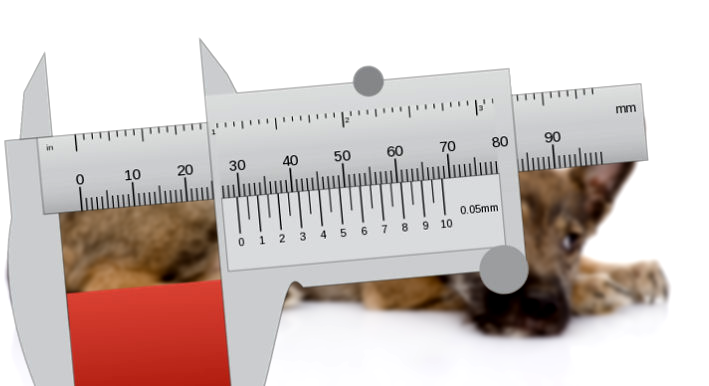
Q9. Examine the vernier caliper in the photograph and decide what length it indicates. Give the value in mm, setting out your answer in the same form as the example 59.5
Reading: 29.5
